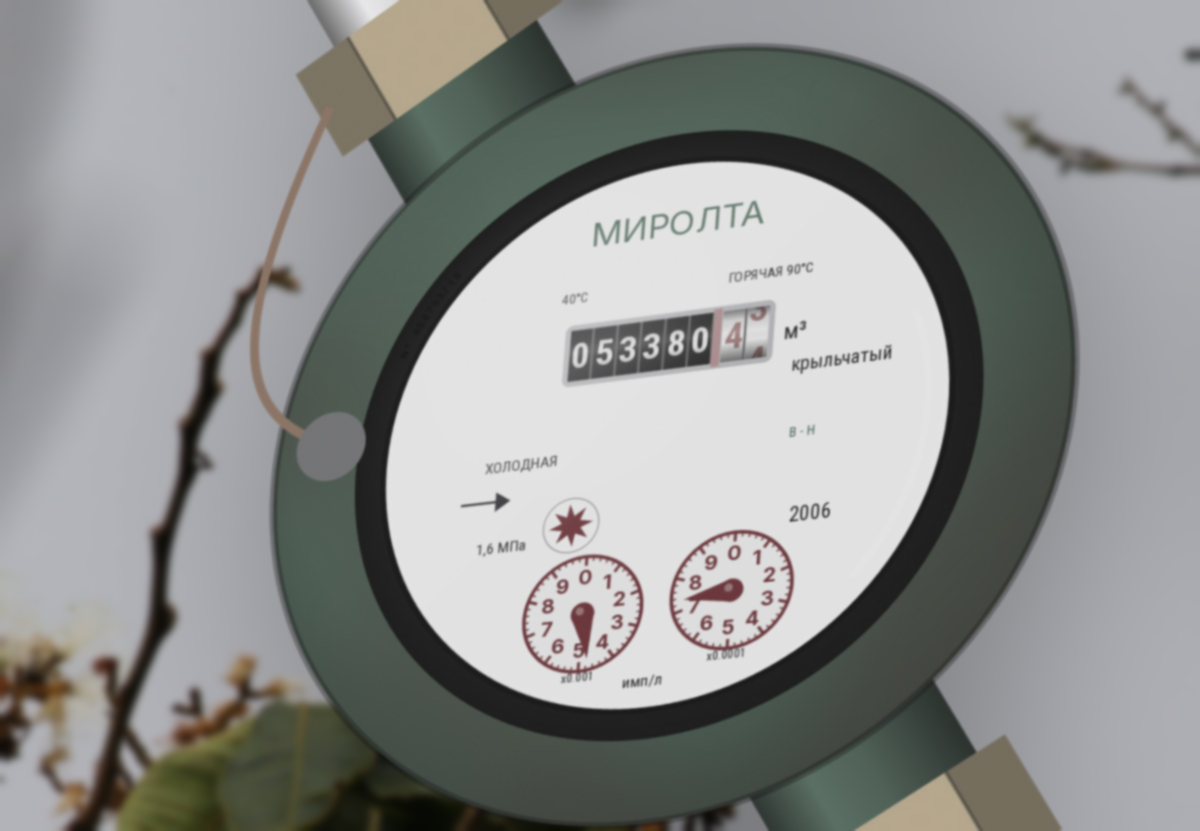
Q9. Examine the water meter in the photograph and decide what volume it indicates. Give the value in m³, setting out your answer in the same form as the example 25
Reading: 53380.4347
